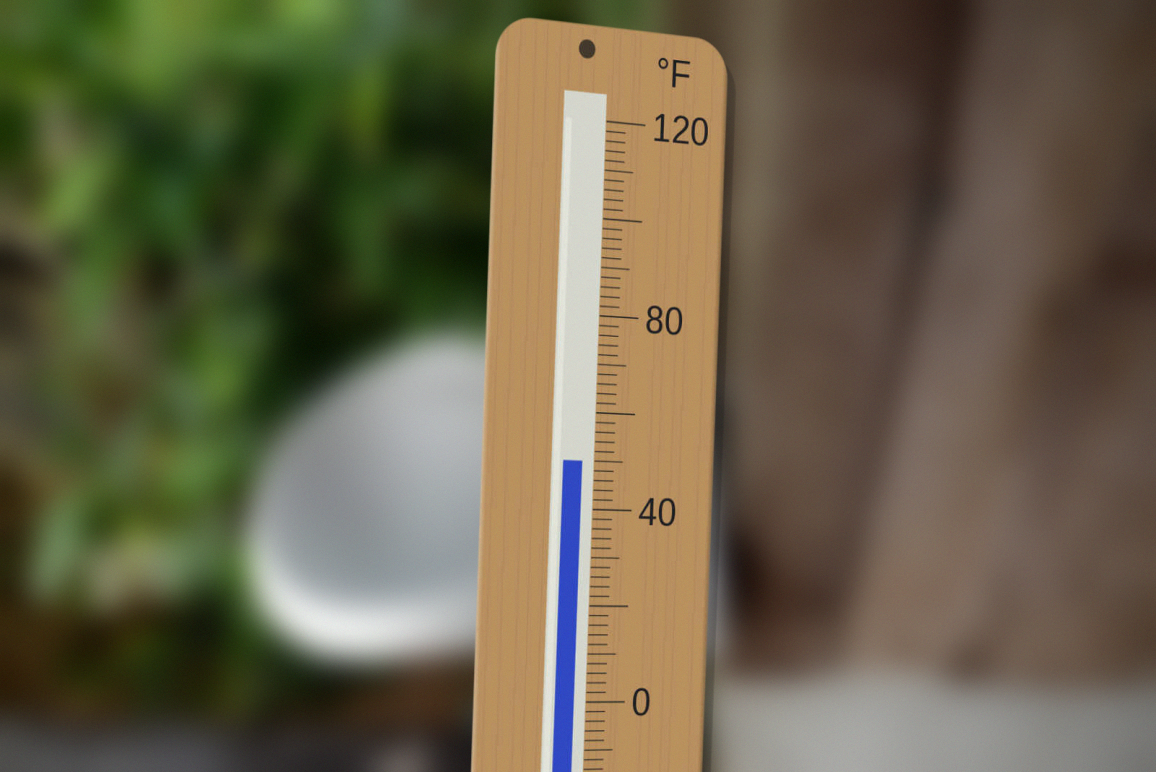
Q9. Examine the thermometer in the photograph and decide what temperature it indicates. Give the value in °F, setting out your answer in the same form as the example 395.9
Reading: 50
